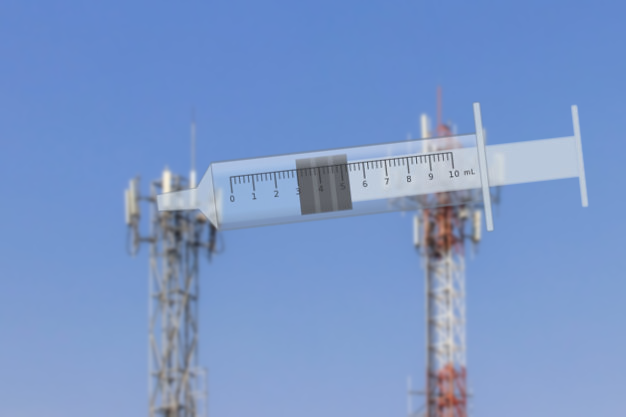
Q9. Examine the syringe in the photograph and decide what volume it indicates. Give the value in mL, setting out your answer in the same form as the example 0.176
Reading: 3
